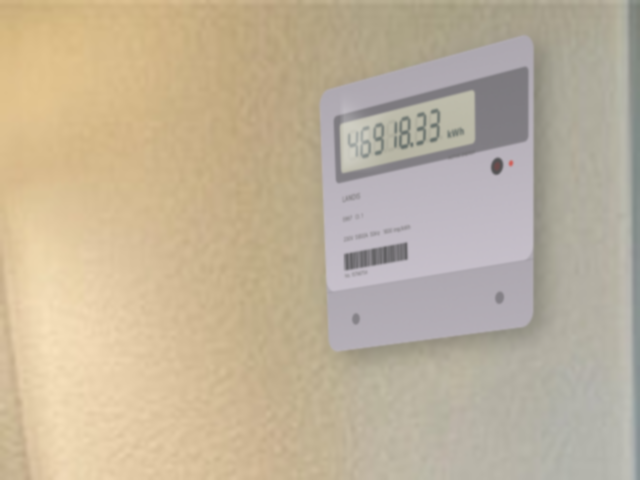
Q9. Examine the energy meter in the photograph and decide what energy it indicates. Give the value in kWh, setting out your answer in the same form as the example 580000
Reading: 46918.33
